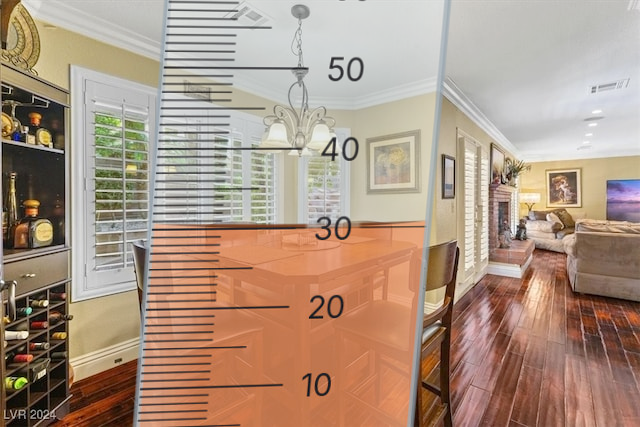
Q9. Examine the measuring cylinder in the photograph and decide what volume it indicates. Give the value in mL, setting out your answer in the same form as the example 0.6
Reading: 30
